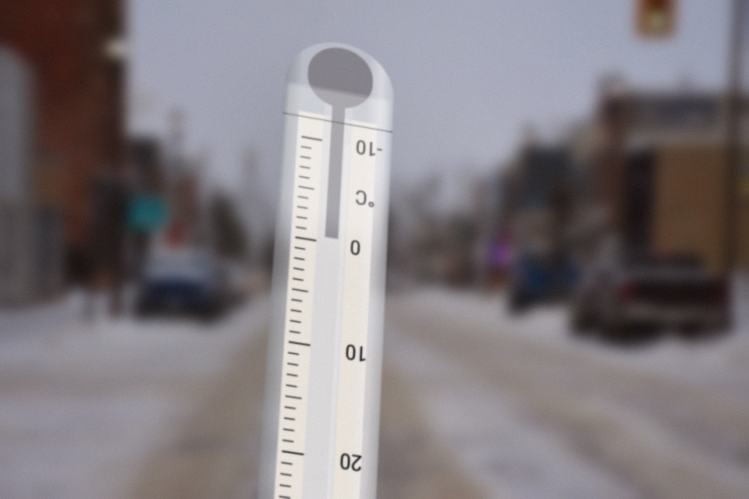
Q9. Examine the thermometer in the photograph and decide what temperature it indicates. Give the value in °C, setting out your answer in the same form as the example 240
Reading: -0.5
